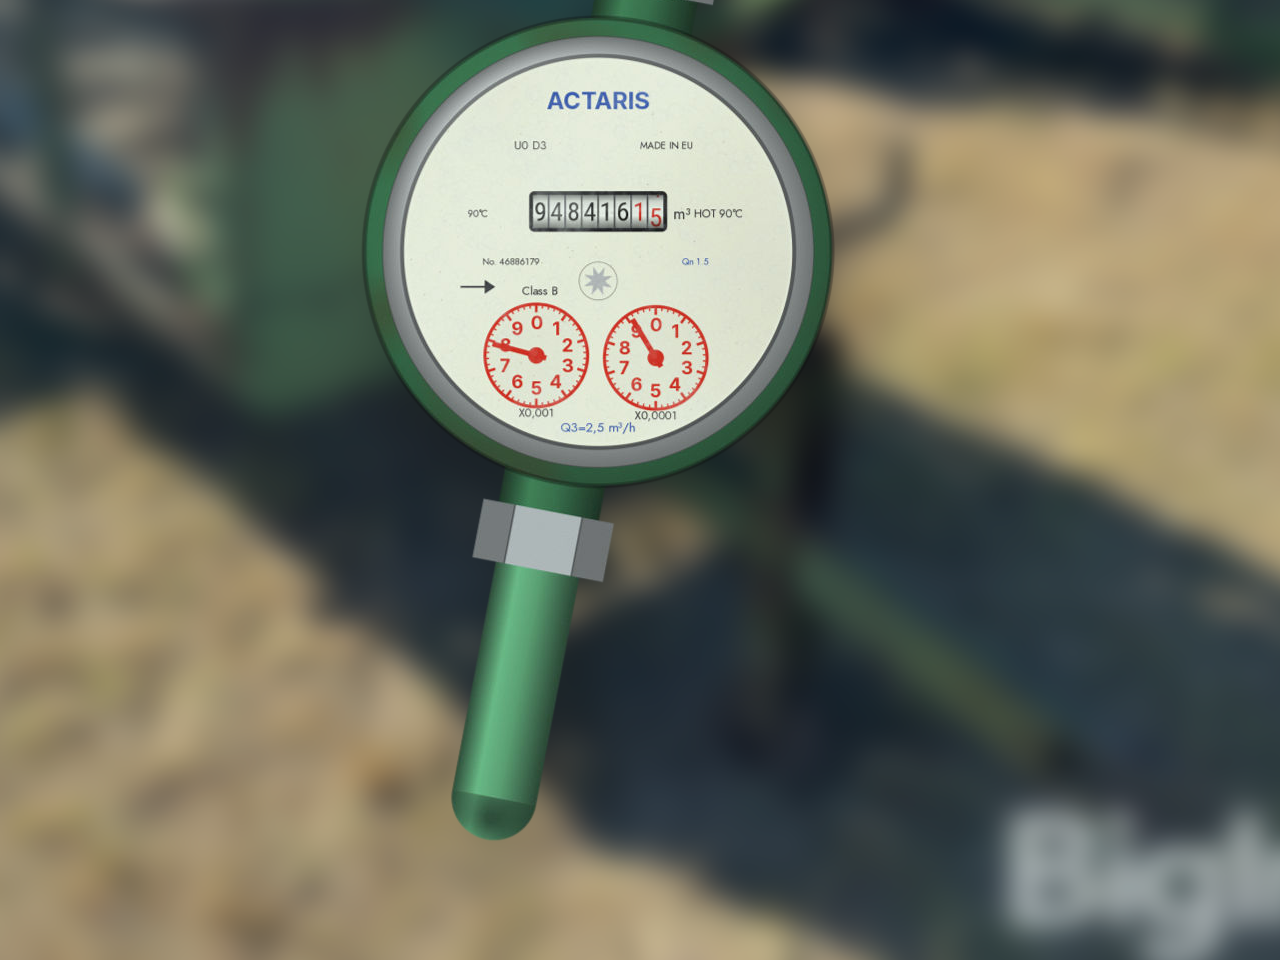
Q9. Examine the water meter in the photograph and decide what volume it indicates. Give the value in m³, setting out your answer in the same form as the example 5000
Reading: 948416.1479
